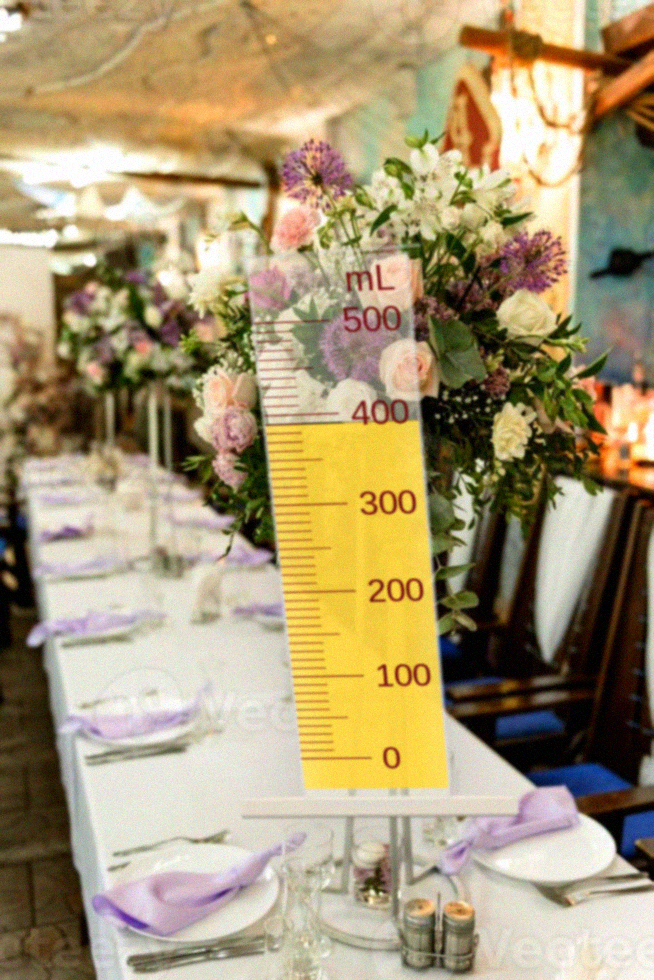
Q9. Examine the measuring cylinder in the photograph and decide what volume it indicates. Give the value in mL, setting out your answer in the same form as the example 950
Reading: 390
